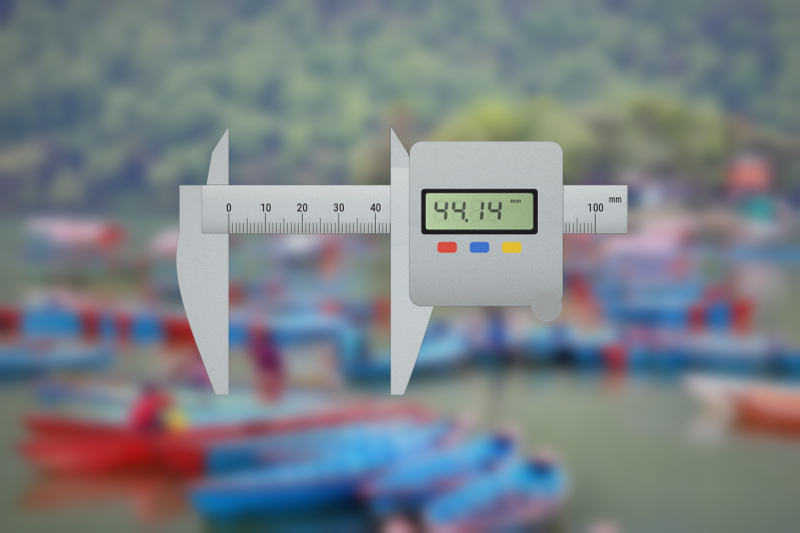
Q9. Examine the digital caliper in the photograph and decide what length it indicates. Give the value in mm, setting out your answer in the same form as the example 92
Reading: 44.14
